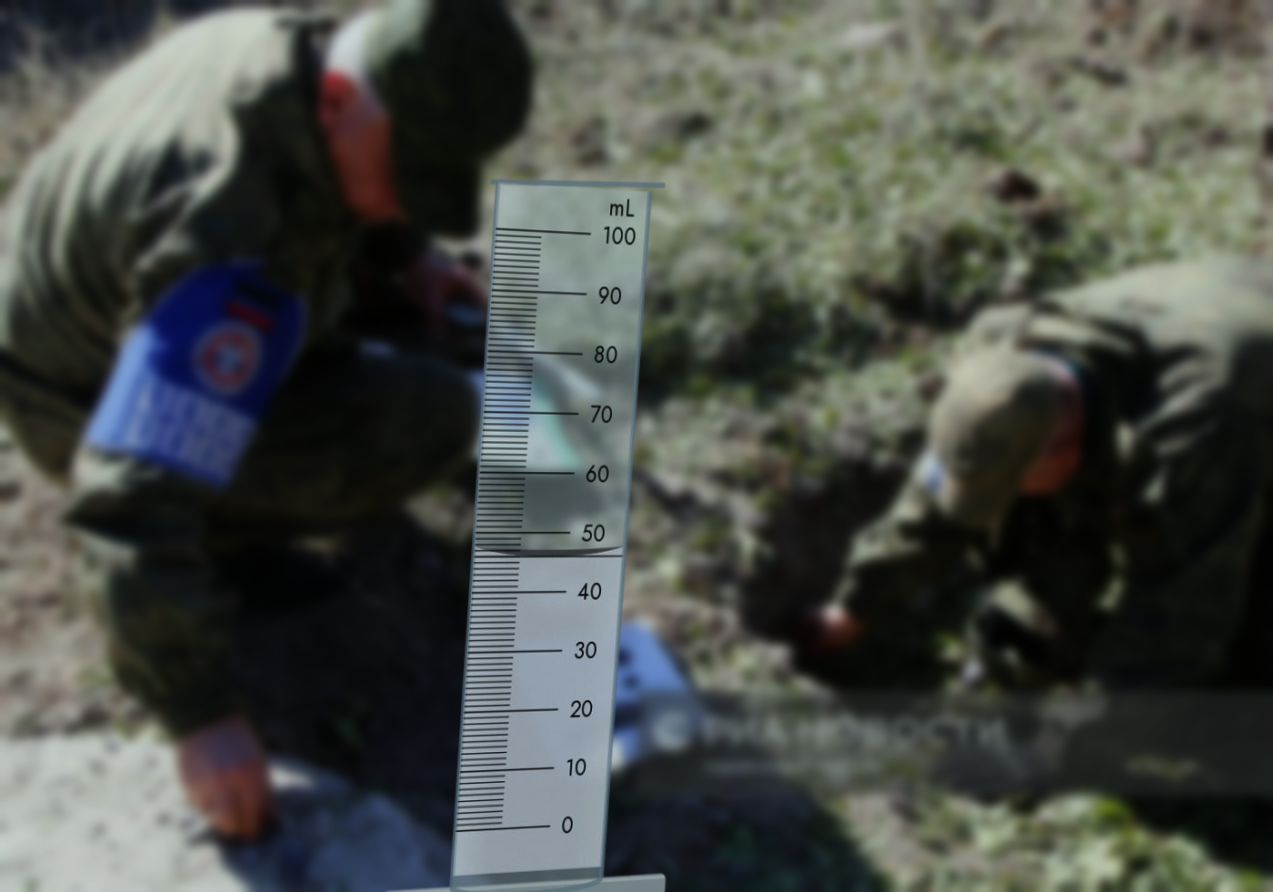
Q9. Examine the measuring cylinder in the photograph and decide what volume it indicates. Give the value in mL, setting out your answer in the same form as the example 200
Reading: 46
